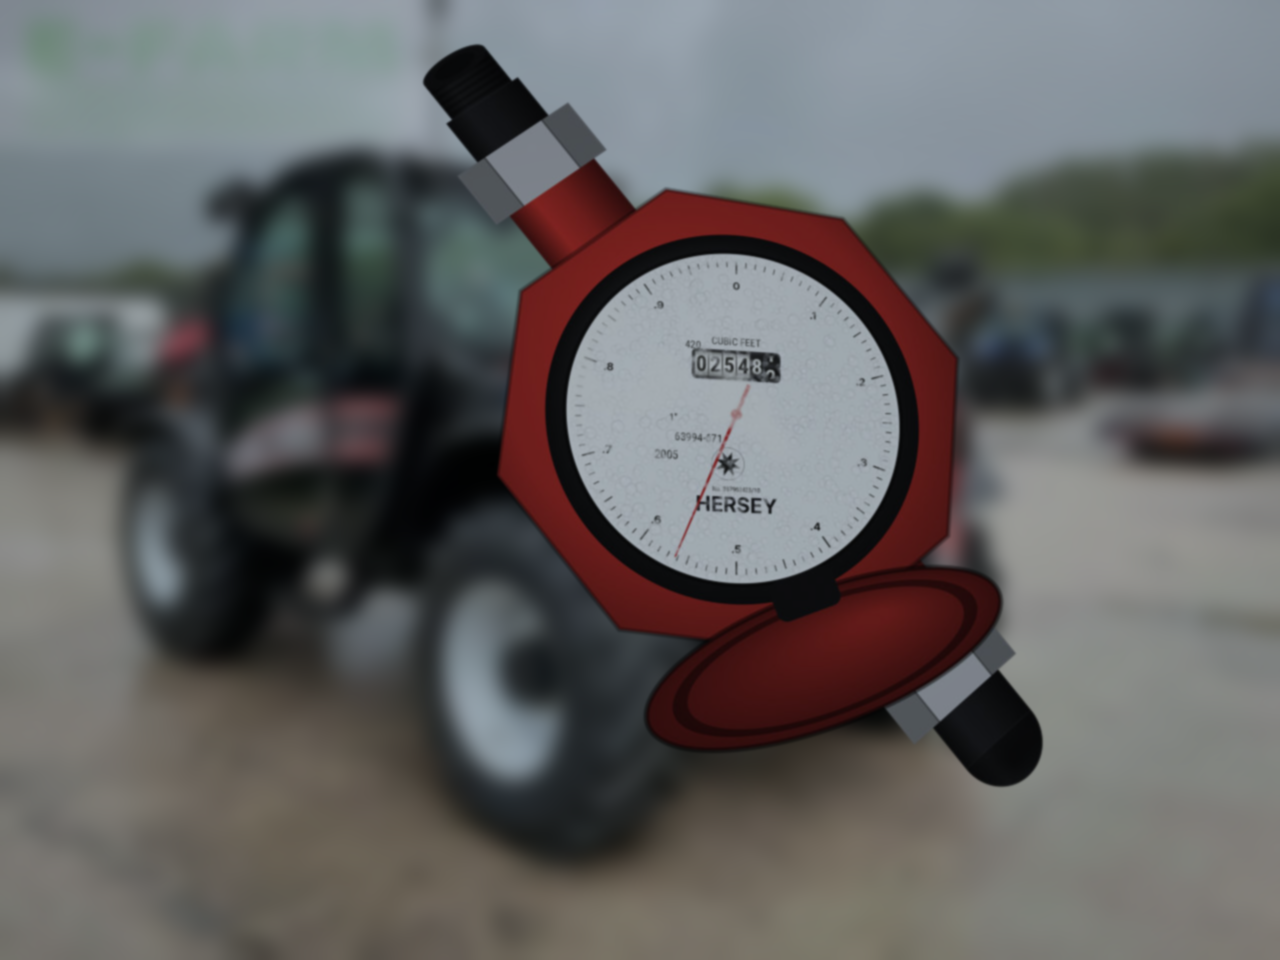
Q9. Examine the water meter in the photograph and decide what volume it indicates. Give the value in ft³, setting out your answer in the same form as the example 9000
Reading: 25481.56
